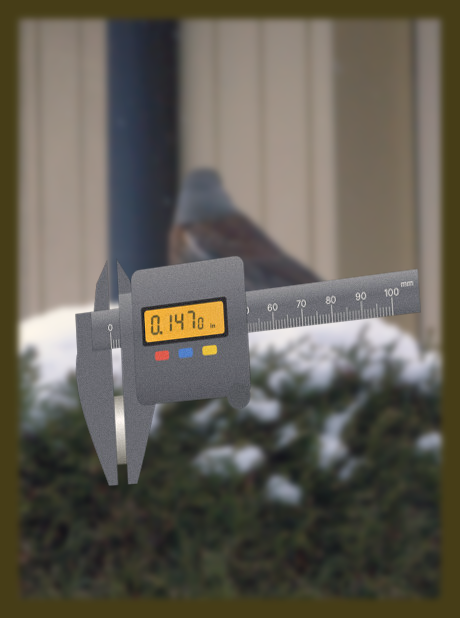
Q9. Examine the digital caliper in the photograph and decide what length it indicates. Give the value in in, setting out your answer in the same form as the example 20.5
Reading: 0.1470
